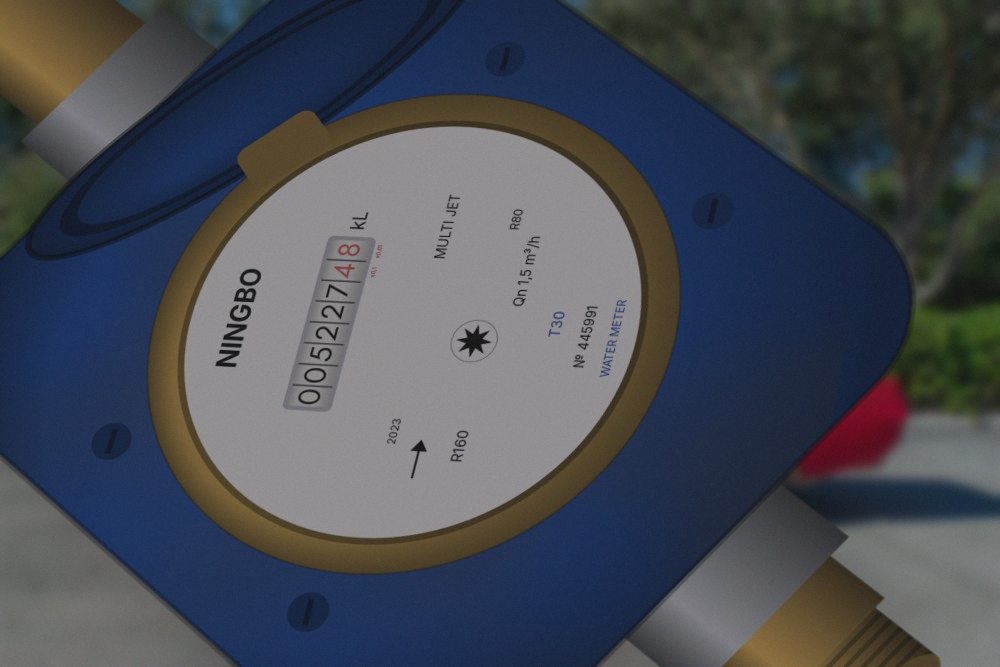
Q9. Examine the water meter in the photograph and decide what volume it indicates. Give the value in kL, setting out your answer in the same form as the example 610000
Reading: 5227.48
